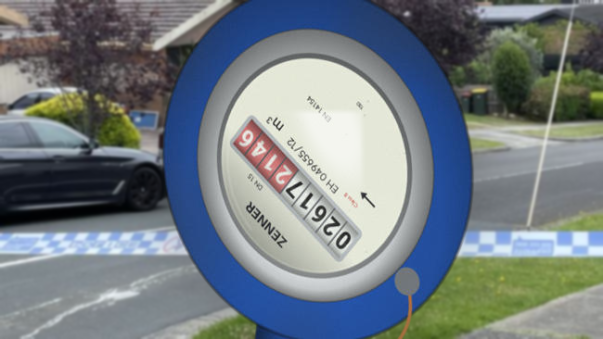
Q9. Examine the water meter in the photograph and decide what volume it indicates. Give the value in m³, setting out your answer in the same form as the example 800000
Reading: 2617.2146
